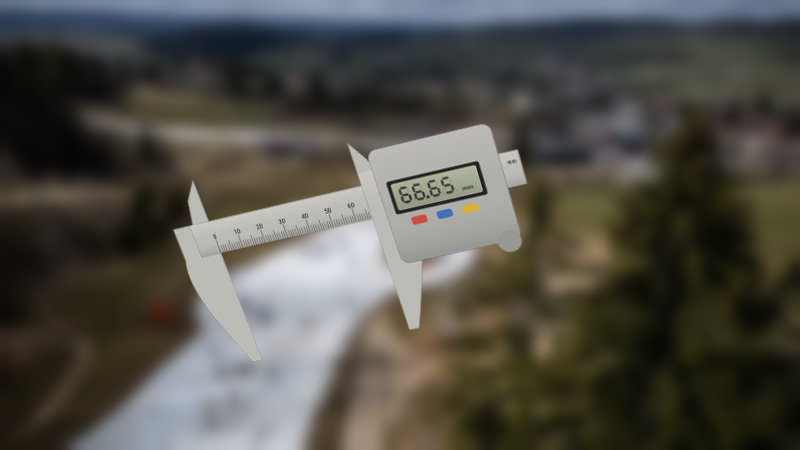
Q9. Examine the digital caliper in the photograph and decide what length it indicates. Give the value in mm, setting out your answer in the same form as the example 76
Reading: 66.65
